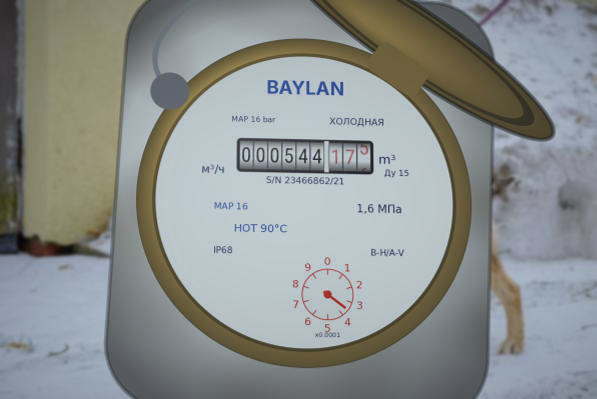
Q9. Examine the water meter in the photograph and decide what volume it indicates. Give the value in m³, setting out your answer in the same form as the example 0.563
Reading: 544.1753
